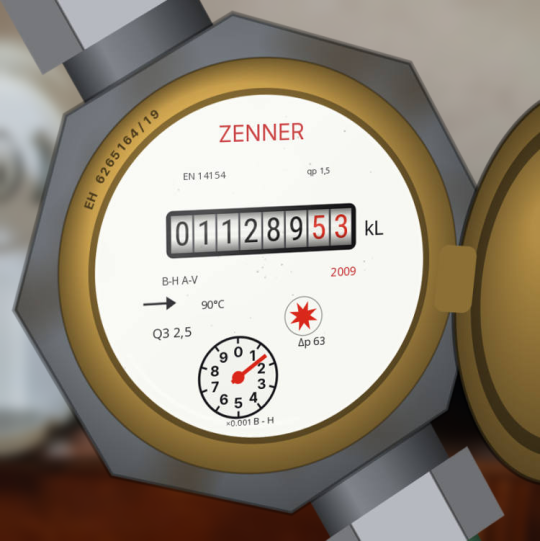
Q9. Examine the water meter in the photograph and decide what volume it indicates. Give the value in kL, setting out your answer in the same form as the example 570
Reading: 11289.531
